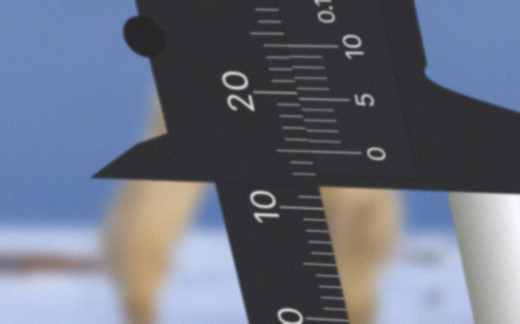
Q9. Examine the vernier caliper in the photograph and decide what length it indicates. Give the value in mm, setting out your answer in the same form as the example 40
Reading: 15.0
